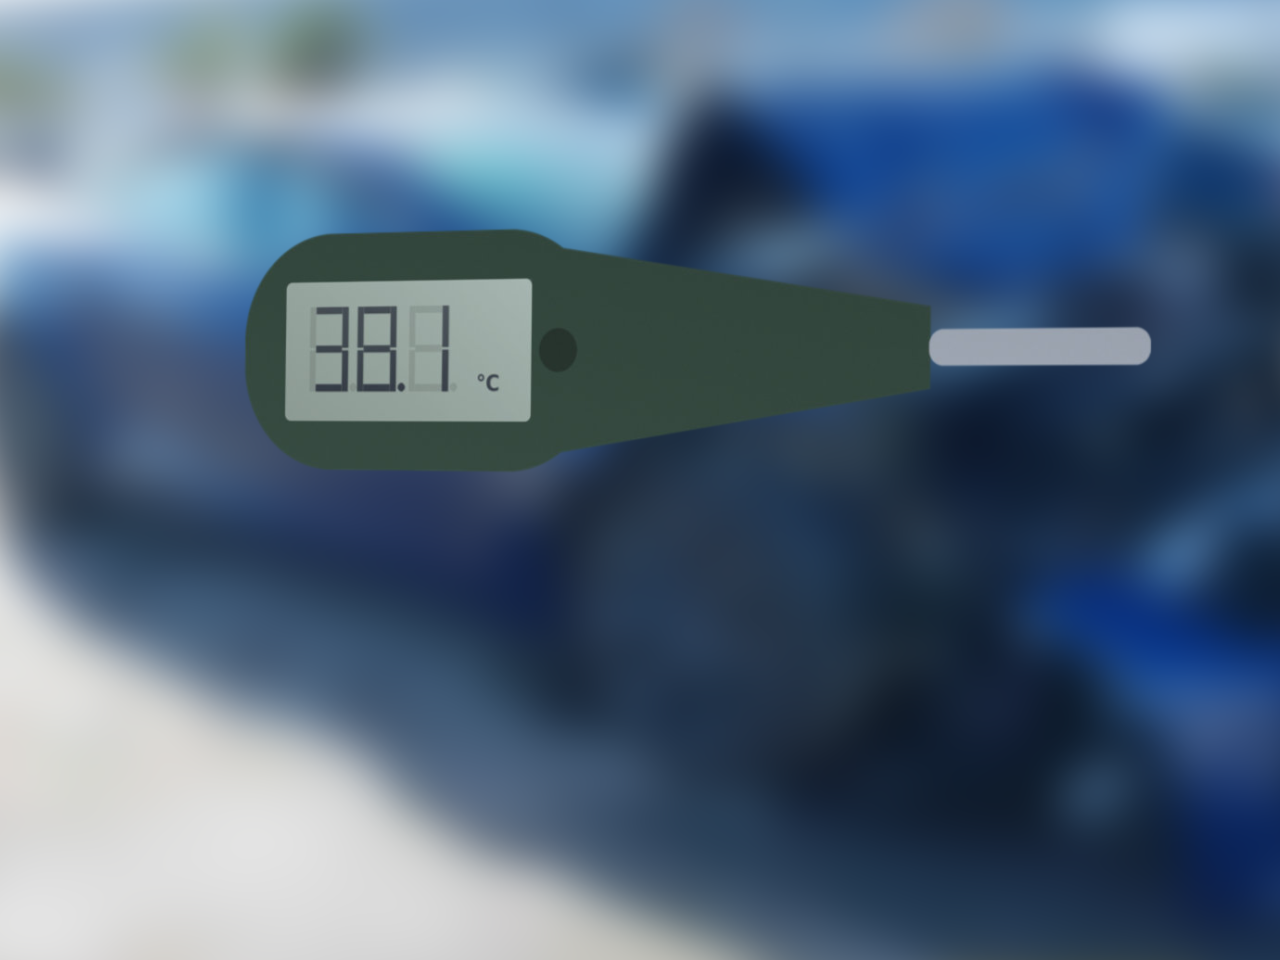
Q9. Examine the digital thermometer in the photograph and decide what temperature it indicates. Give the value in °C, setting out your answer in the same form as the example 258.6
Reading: 38.1
